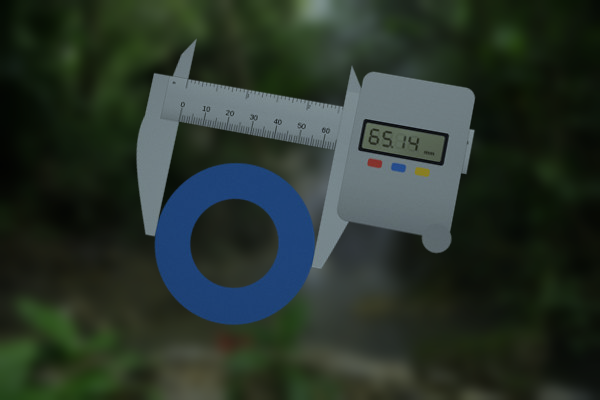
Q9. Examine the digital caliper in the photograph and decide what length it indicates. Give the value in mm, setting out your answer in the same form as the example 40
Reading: 65.14
